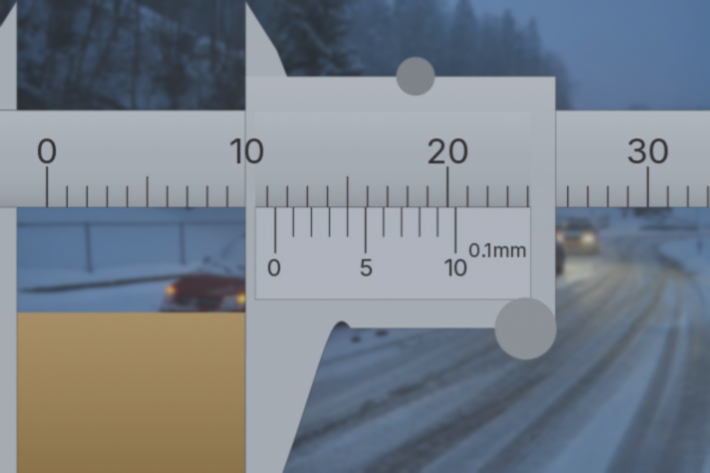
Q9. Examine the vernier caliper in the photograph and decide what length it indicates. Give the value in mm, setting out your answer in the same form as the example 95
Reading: 11.4
